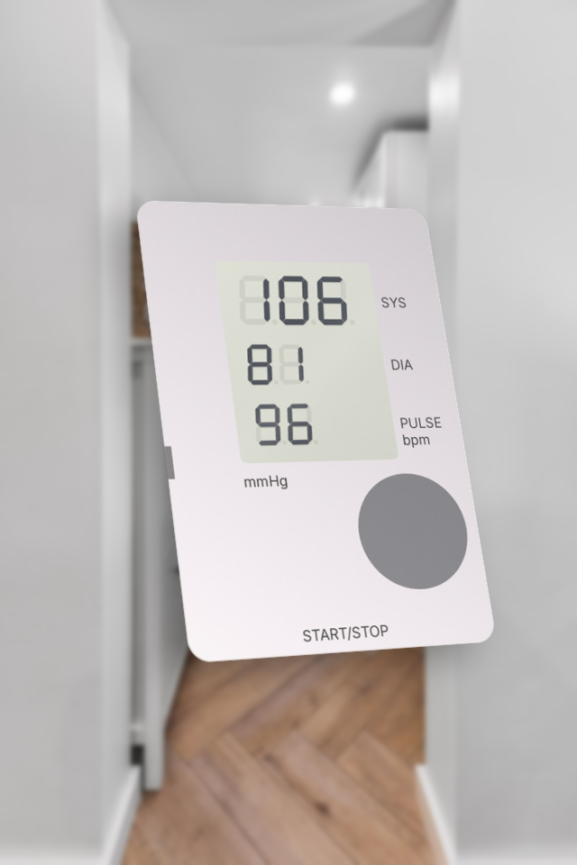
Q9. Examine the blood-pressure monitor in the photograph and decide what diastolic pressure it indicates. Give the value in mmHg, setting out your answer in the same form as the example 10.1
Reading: 81
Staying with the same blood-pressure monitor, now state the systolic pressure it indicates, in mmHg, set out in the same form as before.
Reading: 106
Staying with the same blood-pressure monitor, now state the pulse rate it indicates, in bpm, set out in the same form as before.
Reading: 96
